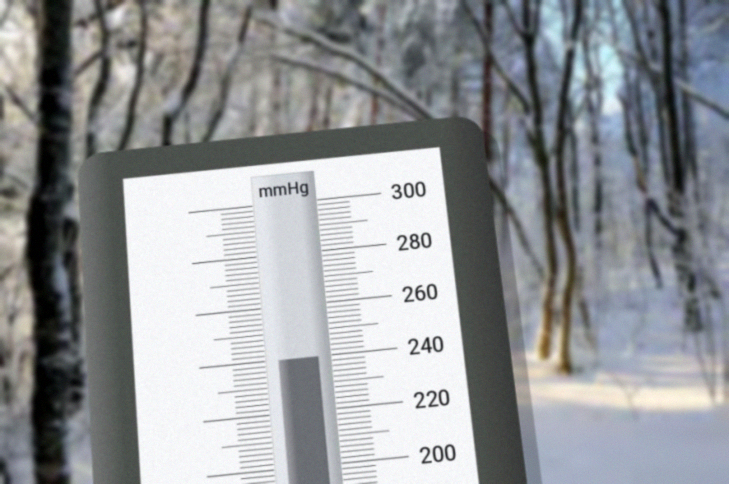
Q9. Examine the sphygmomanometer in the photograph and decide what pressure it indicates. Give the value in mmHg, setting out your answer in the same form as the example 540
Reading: 240
